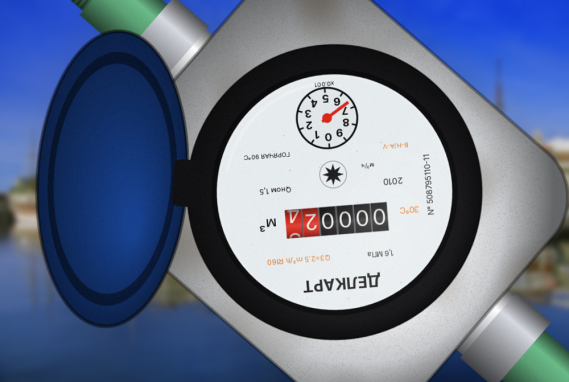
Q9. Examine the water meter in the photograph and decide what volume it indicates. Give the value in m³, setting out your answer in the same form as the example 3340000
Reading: 0.236
